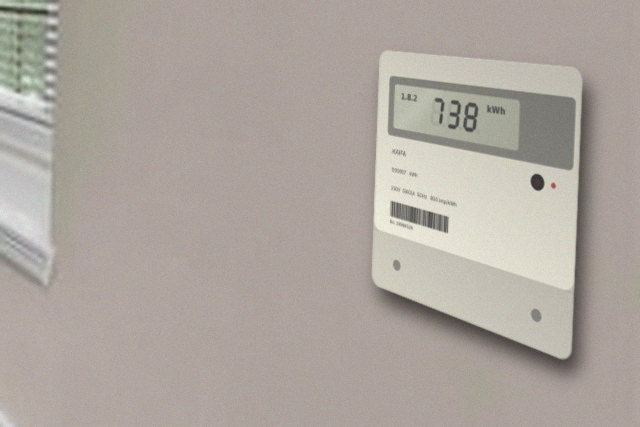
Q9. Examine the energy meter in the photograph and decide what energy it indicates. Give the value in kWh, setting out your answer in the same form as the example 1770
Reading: 738
